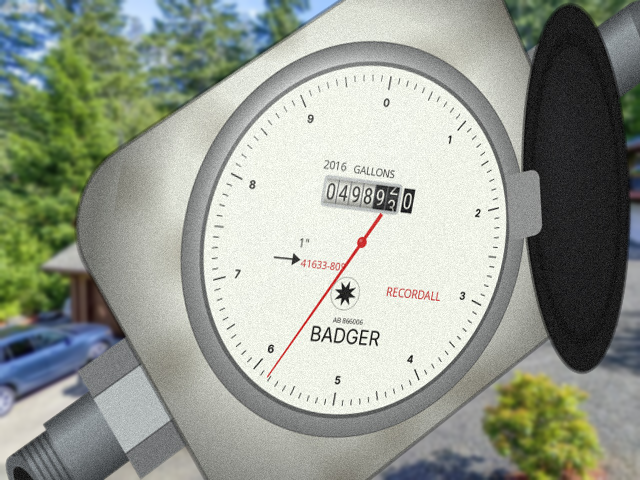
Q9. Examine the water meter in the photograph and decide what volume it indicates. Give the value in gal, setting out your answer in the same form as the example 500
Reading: 498925.8
